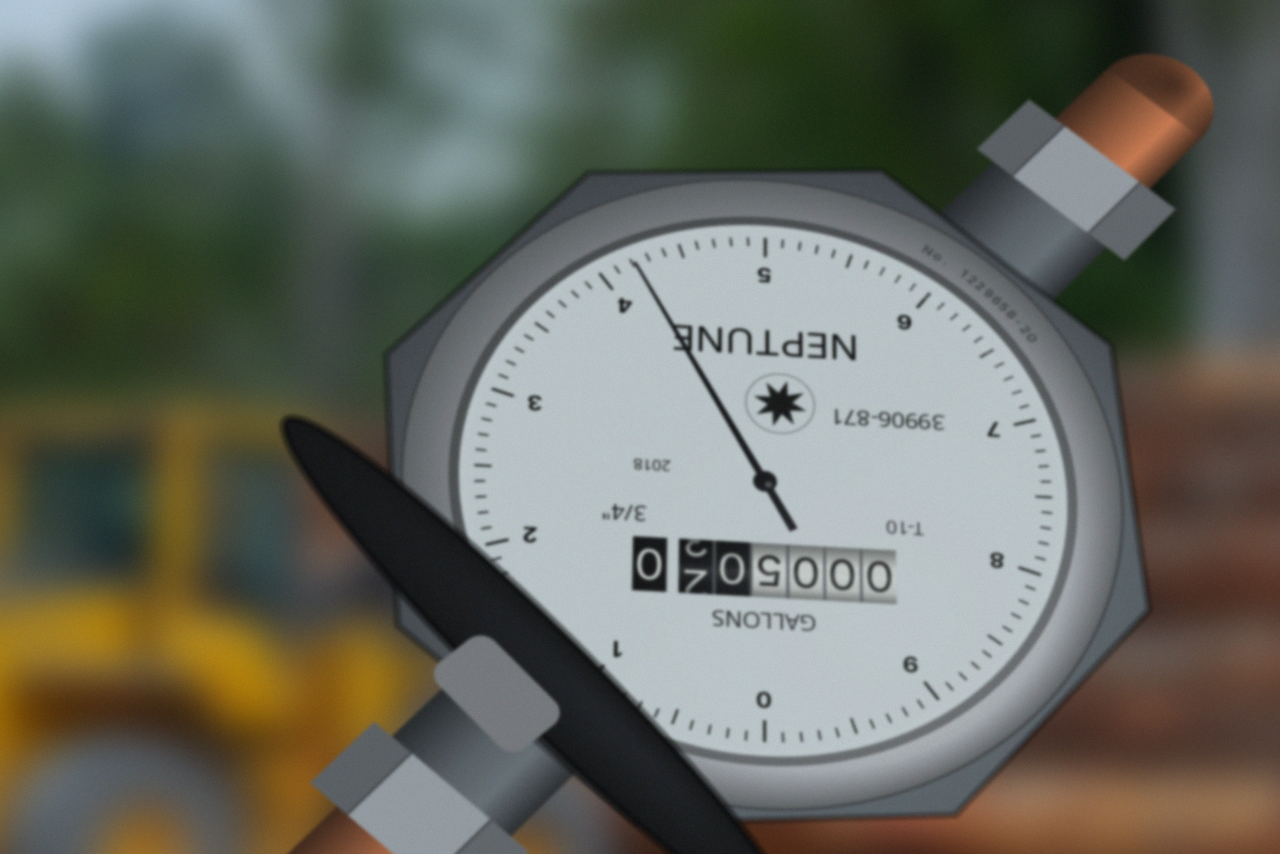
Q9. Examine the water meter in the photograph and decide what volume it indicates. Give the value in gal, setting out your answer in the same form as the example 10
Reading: 5024.2
